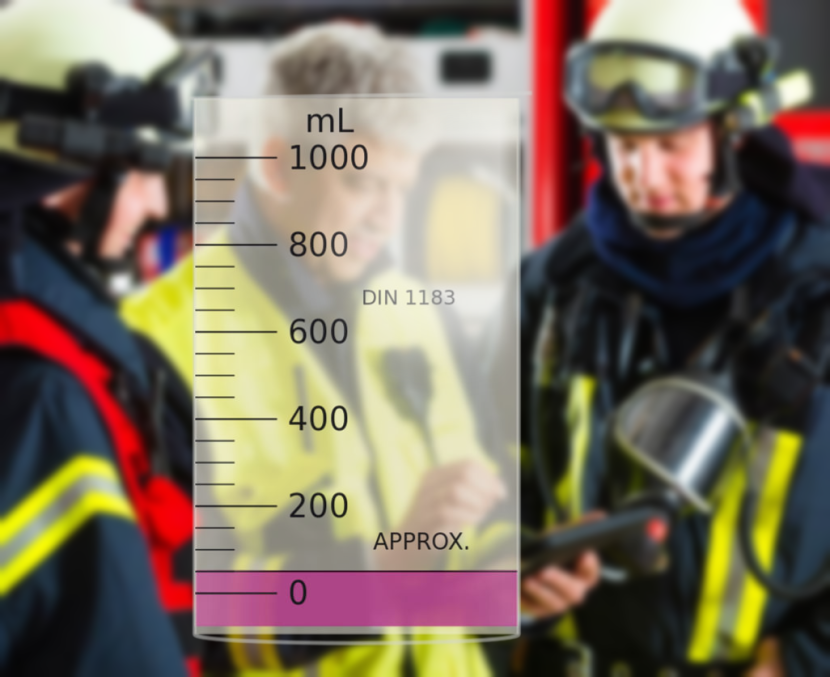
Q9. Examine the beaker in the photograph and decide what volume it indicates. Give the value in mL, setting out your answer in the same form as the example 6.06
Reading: 50
